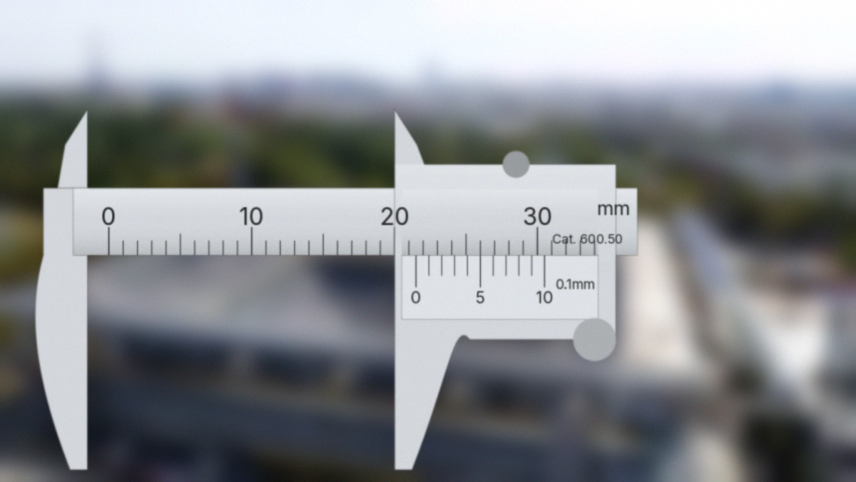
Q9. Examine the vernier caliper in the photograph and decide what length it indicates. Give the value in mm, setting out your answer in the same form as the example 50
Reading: 21.5
